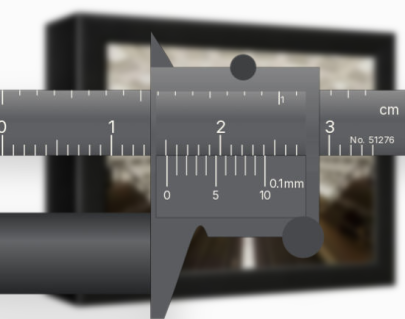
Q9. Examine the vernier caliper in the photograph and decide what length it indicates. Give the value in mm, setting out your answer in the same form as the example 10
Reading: 15.1
